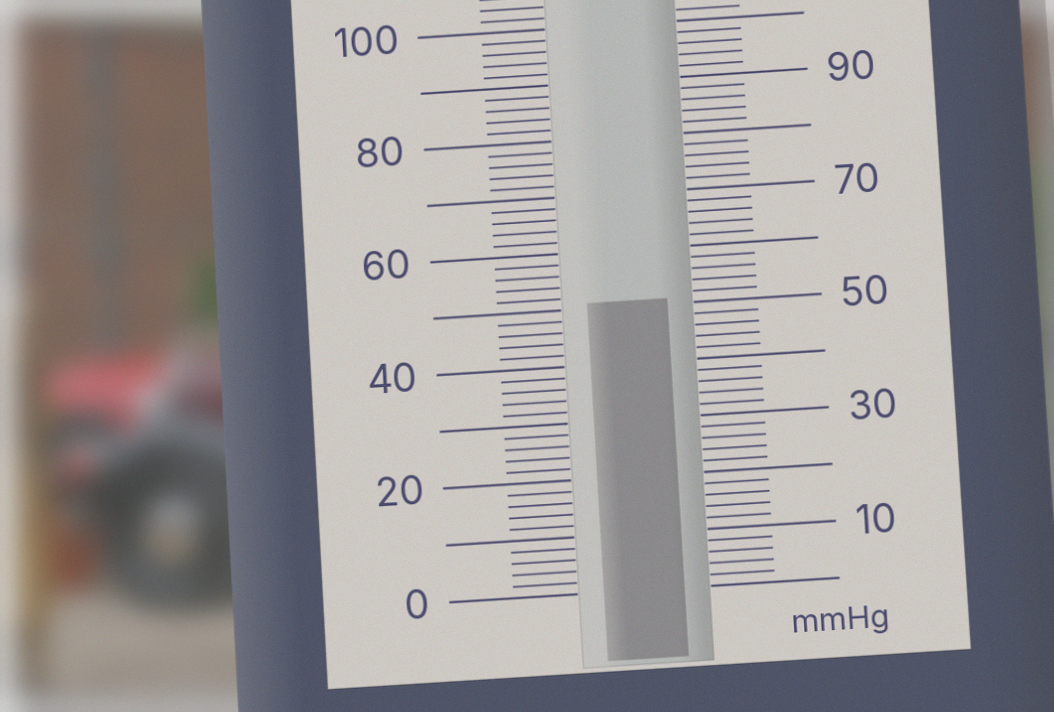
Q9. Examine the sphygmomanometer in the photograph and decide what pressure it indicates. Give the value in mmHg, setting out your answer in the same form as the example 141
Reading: 51
